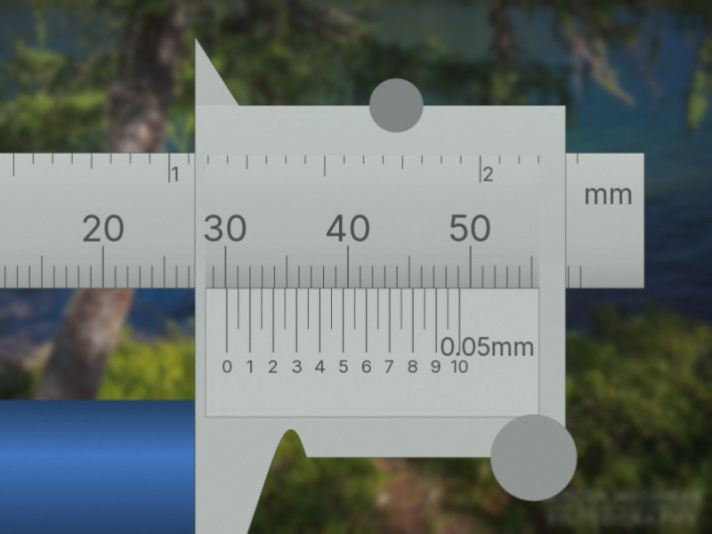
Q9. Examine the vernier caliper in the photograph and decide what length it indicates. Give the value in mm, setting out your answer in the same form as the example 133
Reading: 30.1
